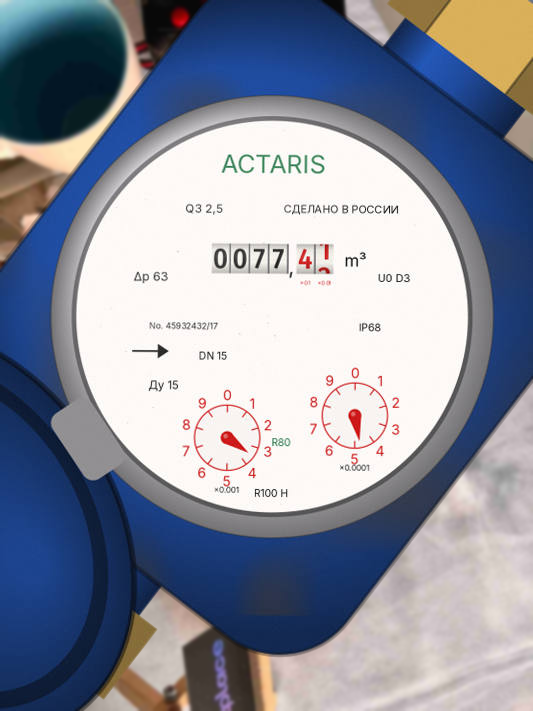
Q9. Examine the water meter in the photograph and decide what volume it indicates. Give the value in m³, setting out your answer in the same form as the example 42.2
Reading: 77.4134
